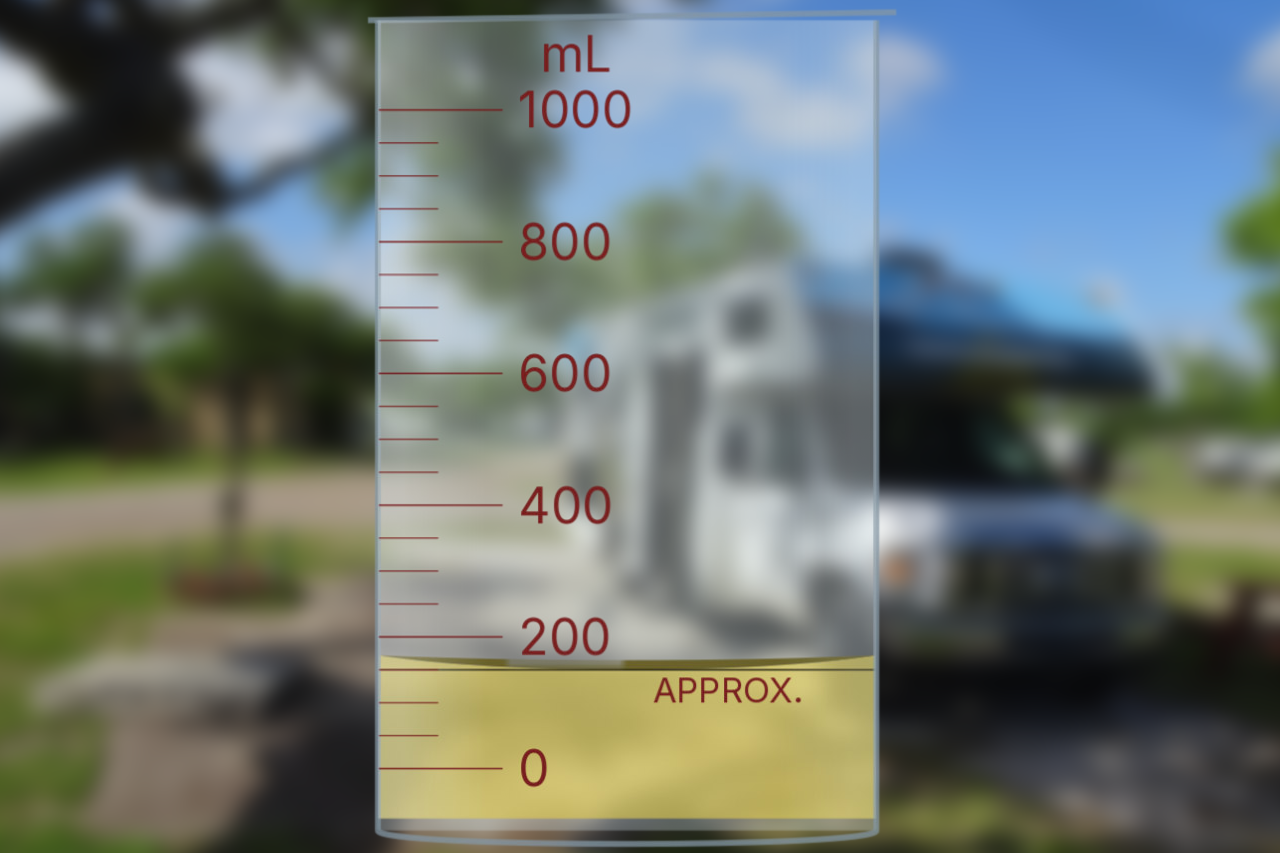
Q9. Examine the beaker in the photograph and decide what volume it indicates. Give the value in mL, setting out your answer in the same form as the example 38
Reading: 150
